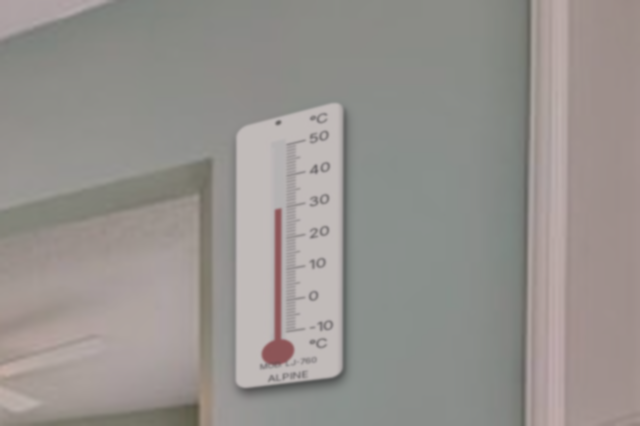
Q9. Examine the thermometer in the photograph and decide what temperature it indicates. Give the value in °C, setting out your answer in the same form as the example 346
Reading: 30
